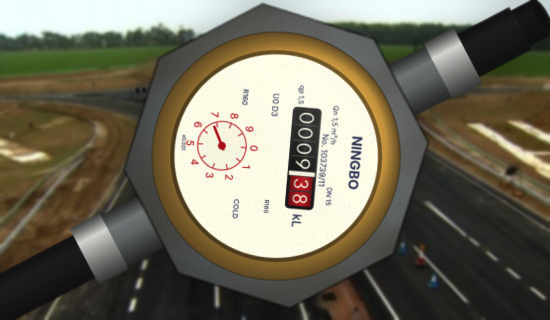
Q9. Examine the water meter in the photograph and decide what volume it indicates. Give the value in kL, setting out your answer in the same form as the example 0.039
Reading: 9.386
